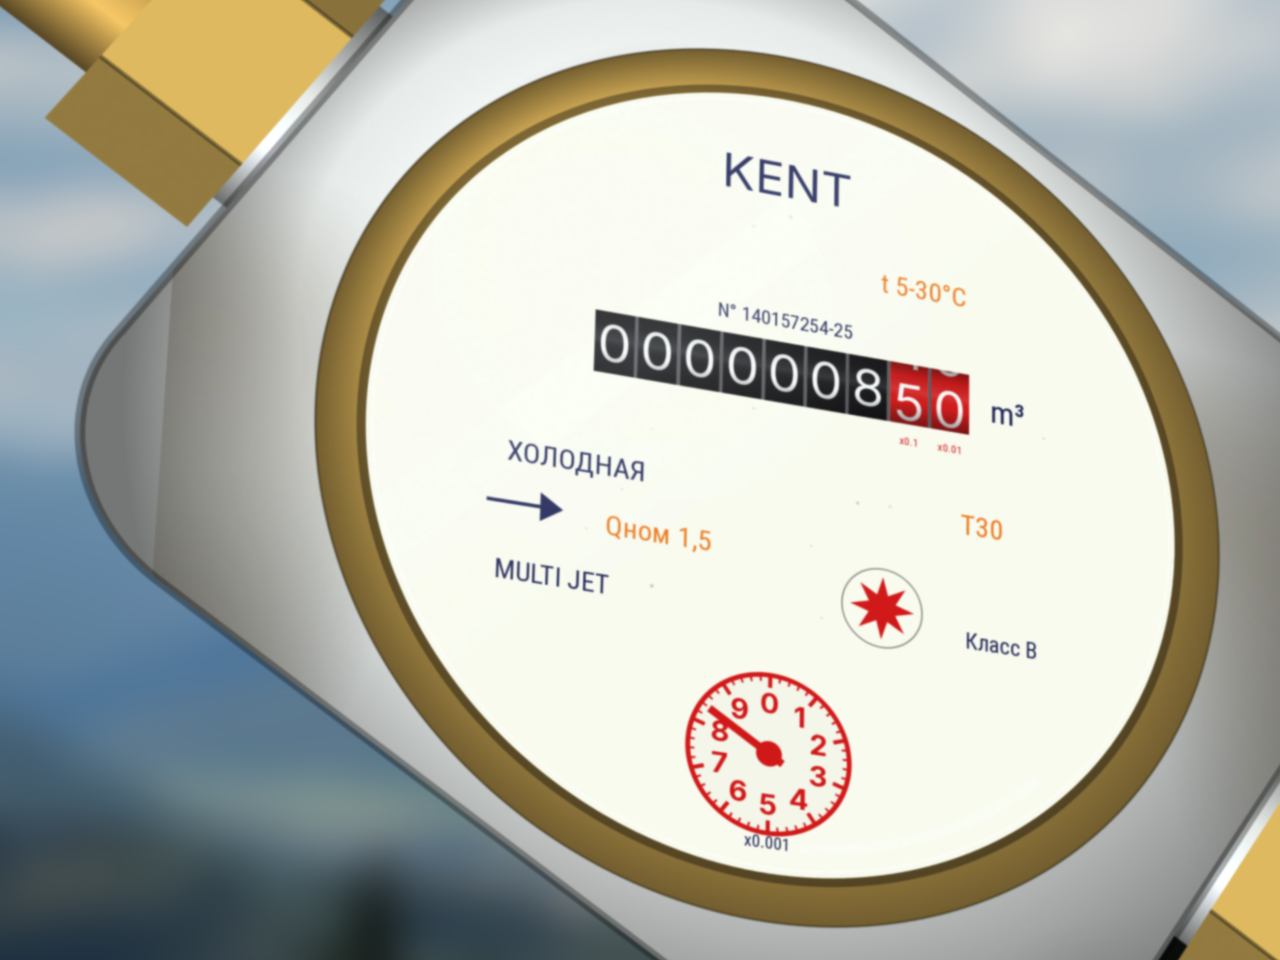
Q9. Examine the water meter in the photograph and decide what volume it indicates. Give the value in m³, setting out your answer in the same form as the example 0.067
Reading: 8.498
